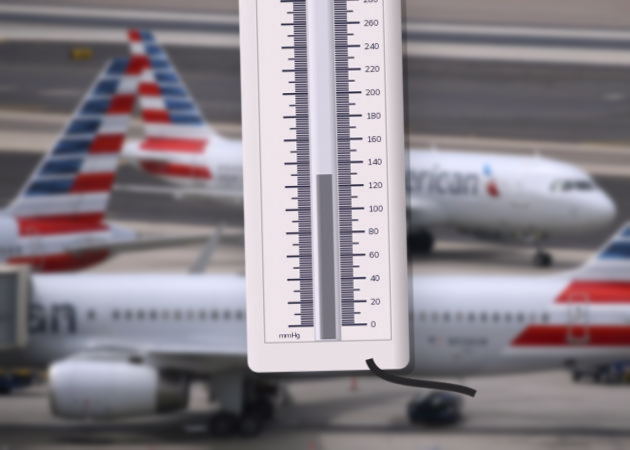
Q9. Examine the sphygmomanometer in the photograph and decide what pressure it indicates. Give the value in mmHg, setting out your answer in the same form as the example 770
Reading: 130
